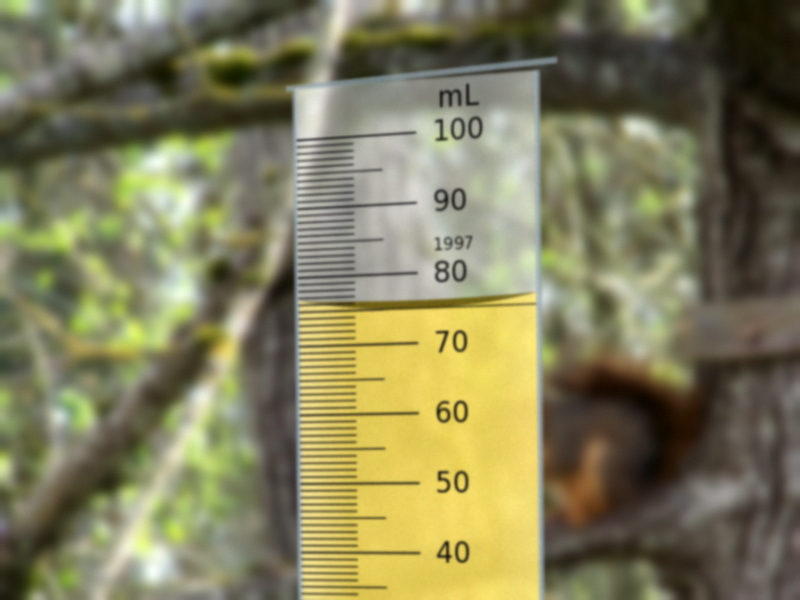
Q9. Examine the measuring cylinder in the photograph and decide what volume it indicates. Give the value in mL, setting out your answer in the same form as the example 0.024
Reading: 75
